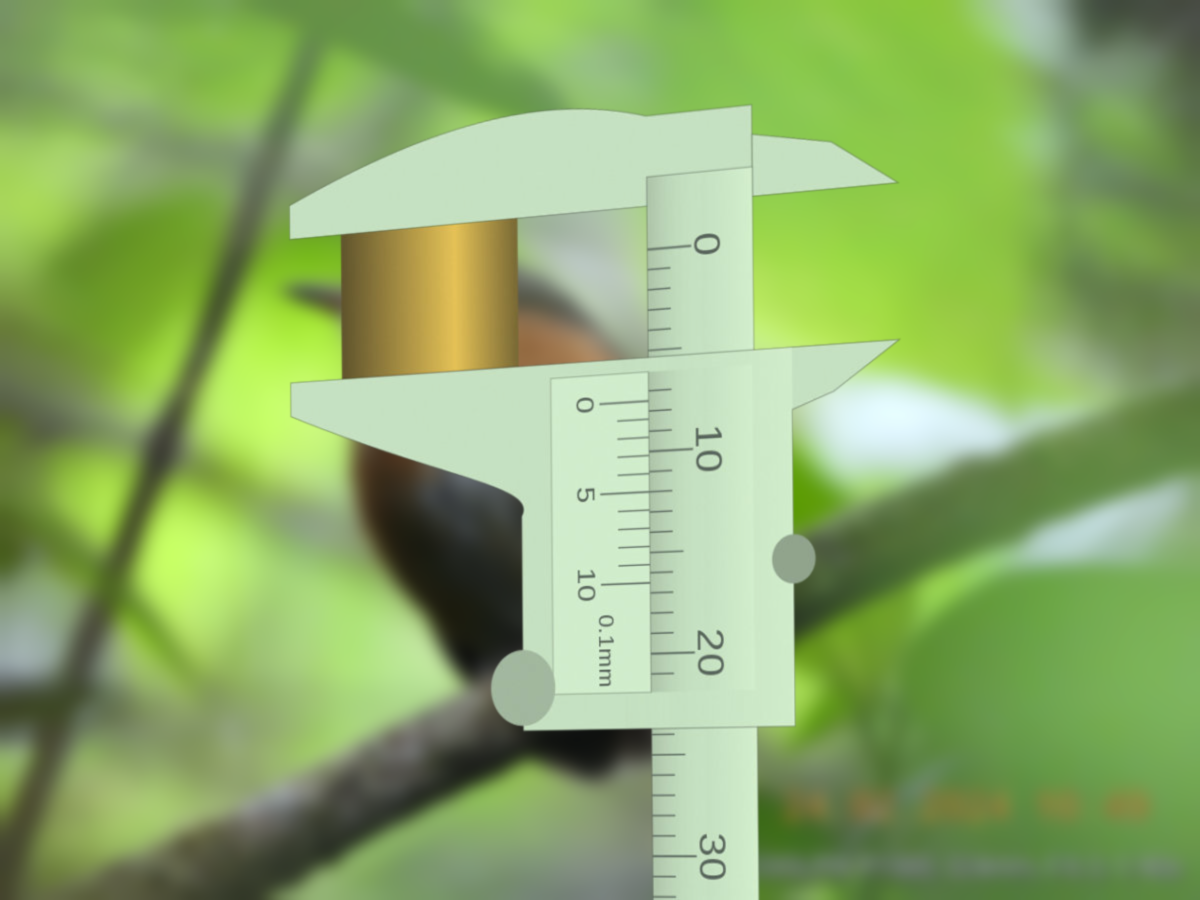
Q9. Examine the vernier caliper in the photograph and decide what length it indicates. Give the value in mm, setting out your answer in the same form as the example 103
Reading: 7.5
